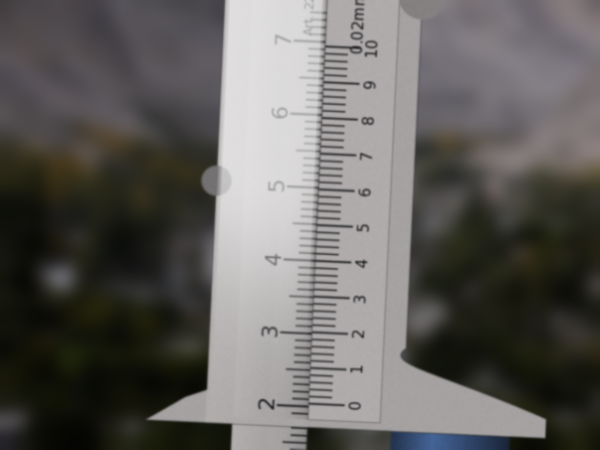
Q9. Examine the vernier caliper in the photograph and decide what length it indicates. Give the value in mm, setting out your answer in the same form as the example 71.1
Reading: 20.4
